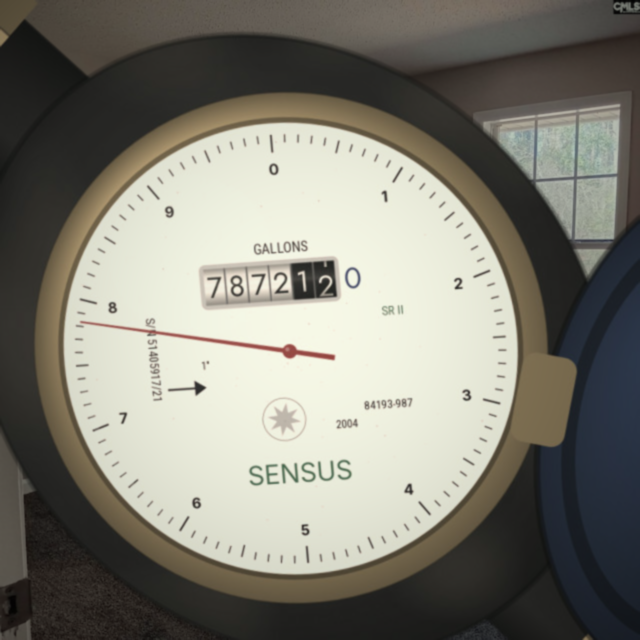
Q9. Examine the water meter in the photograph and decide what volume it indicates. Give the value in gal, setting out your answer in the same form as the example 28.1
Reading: 7872117.8
